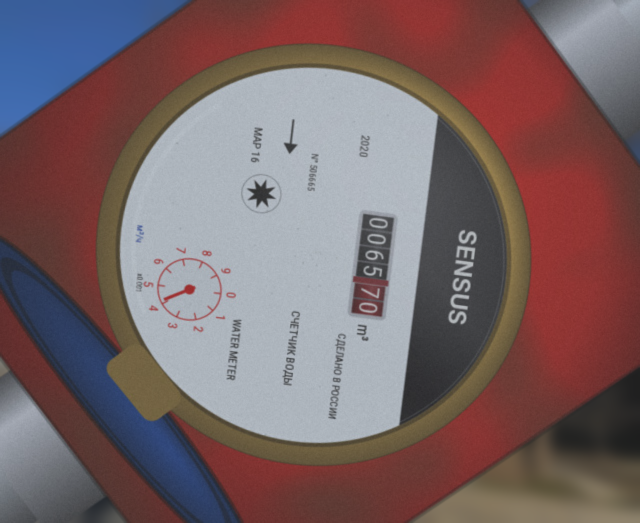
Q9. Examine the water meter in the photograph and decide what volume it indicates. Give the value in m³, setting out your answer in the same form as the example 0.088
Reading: 65.704
